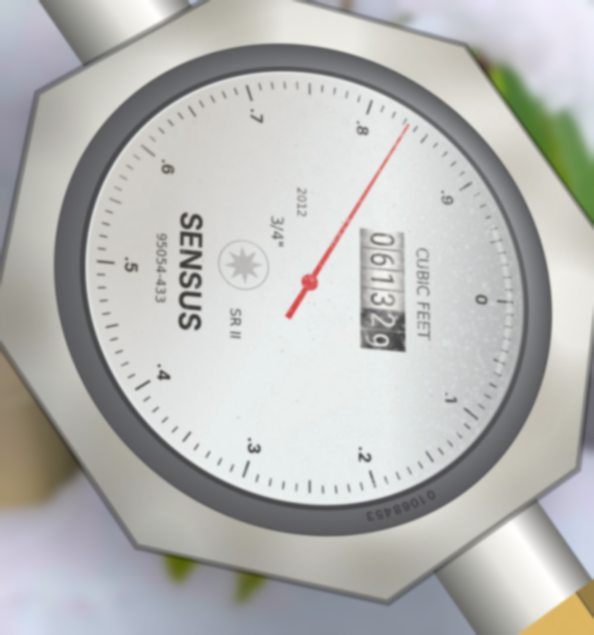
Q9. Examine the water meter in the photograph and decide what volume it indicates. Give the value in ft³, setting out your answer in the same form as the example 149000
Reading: 61328.83
